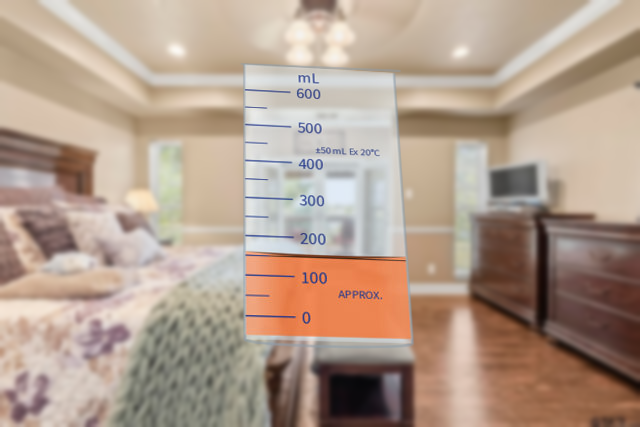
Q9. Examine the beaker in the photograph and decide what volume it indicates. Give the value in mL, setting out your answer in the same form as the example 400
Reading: 150
